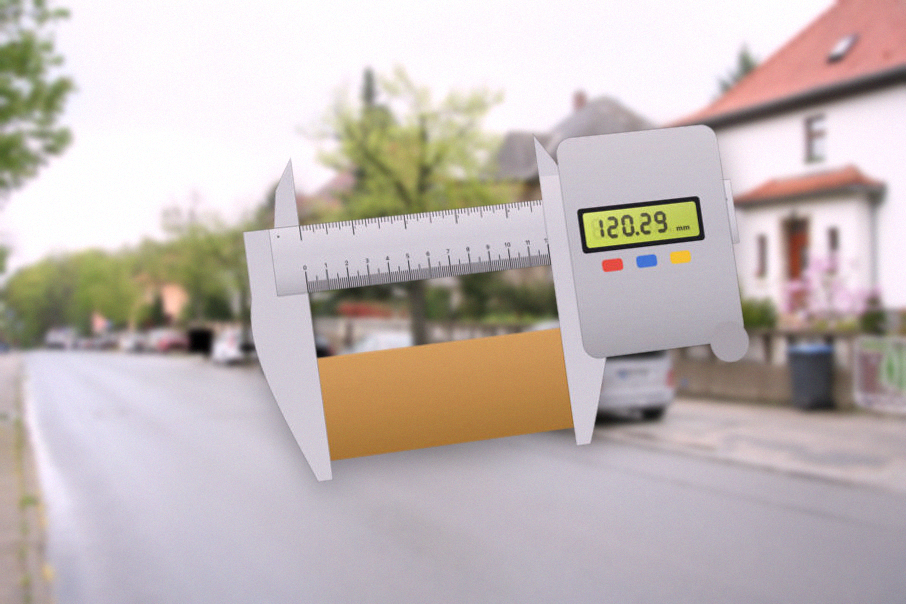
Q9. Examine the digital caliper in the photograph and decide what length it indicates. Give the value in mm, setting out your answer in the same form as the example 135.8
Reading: 120.29
